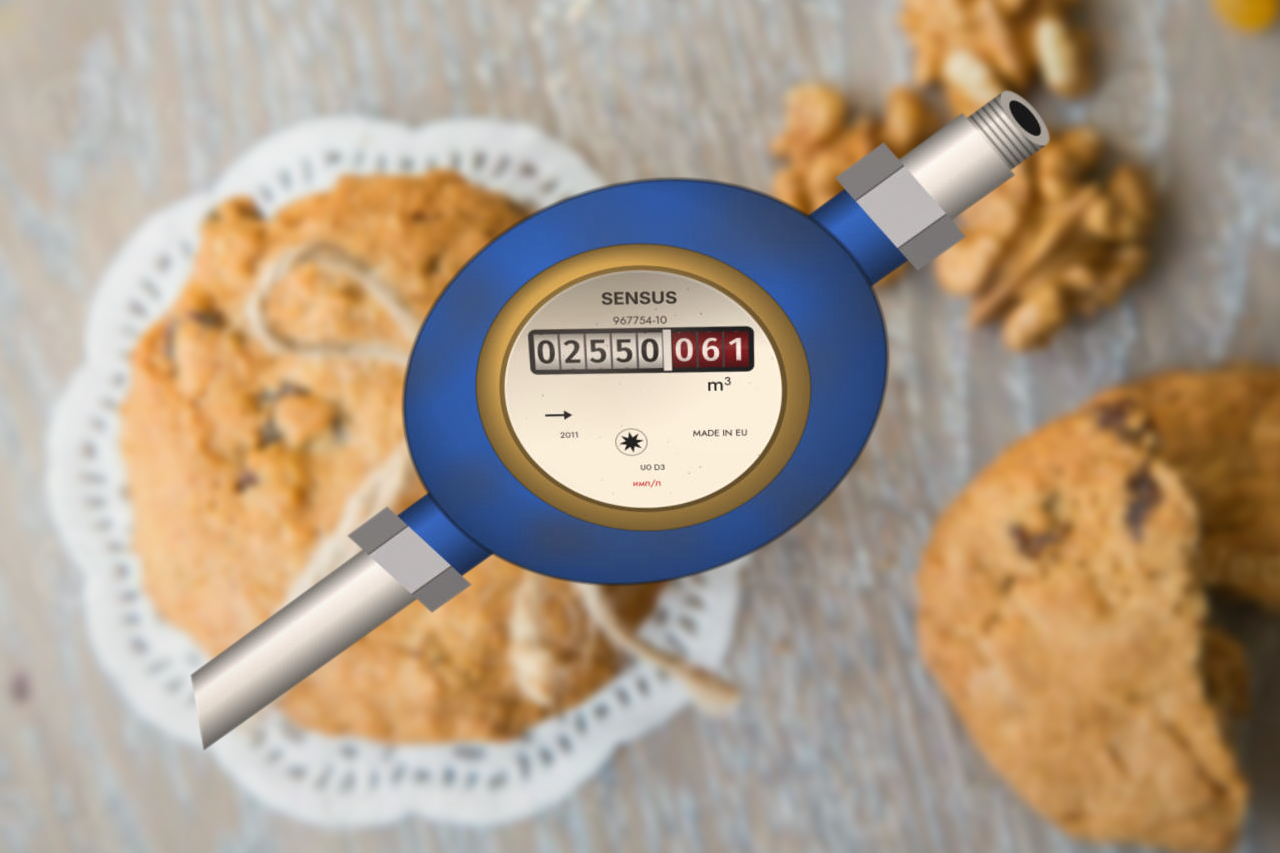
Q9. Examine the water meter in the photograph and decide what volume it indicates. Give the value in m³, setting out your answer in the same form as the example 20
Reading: 2550.061
